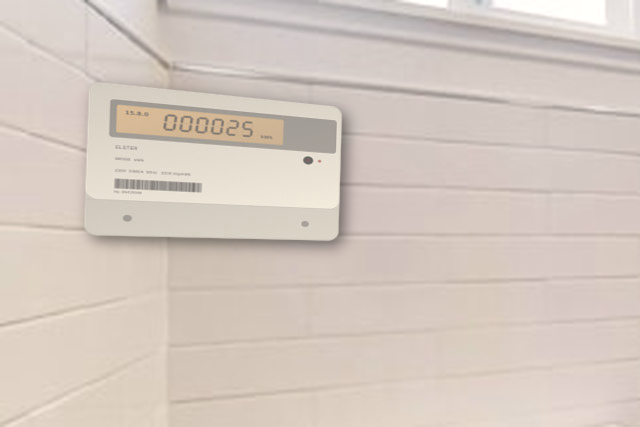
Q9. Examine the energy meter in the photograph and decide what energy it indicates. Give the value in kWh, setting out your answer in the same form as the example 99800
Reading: 25
